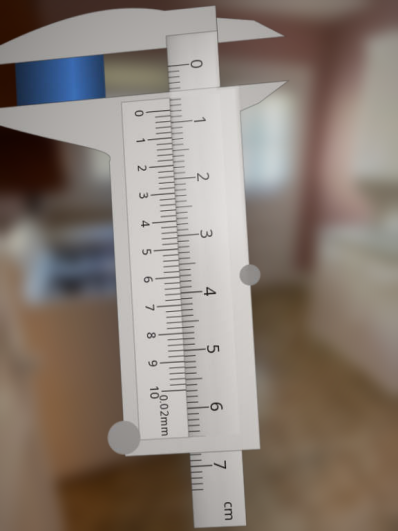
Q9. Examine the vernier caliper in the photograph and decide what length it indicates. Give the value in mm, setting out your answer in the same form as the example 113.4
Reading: 7.8
